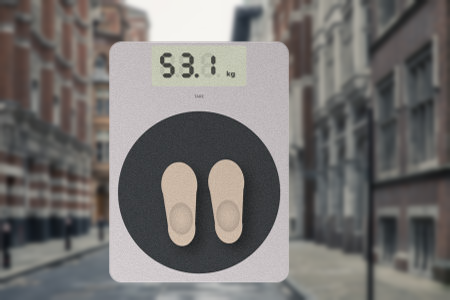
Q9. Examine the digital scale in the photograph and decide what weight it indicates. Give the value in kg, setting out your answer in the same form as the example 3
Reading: 53.1
